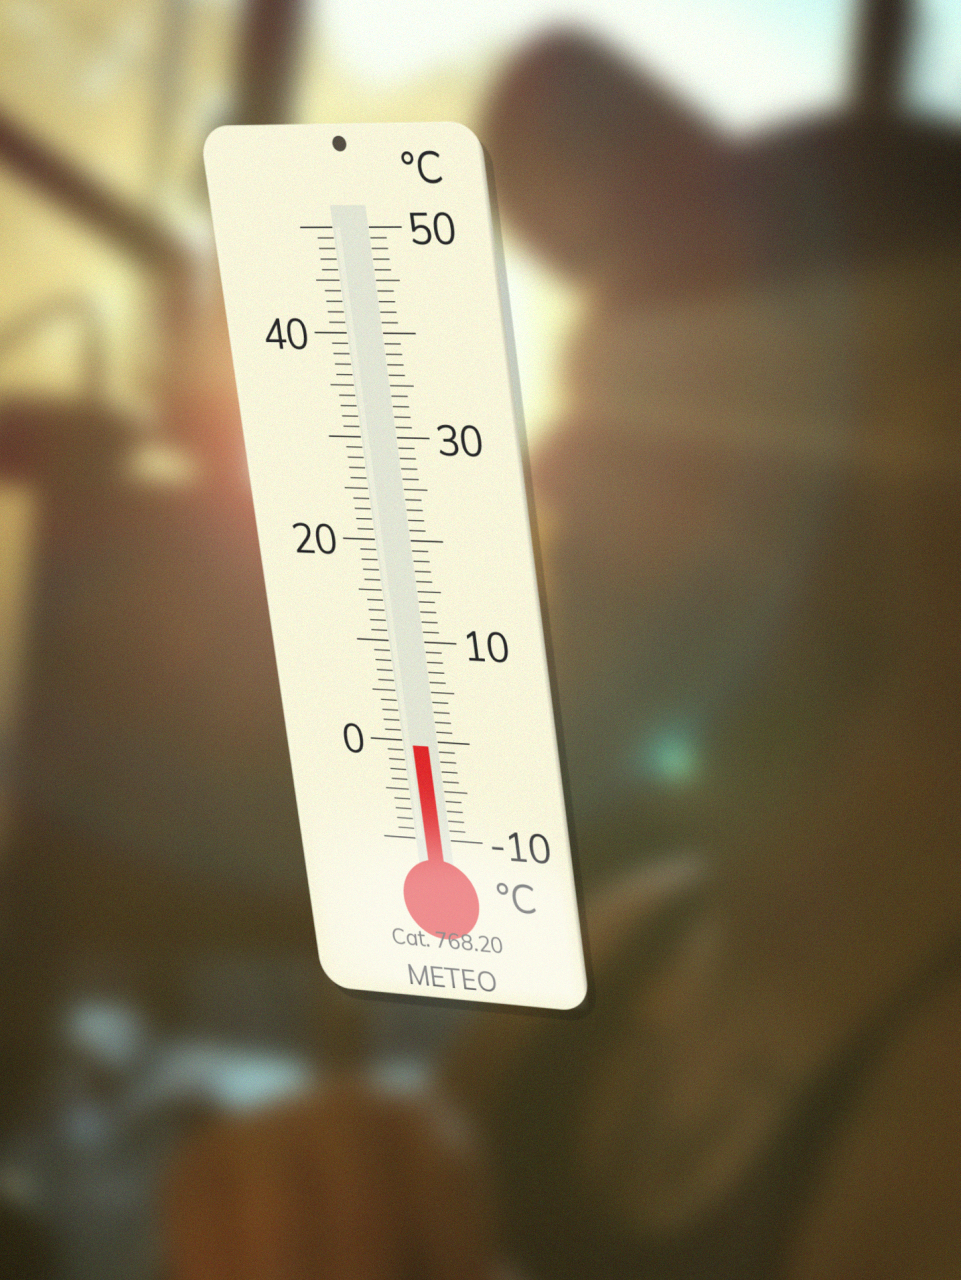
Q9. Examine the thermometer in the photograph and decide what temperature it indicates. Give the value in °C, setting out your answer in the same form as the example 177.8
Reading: -0.5
